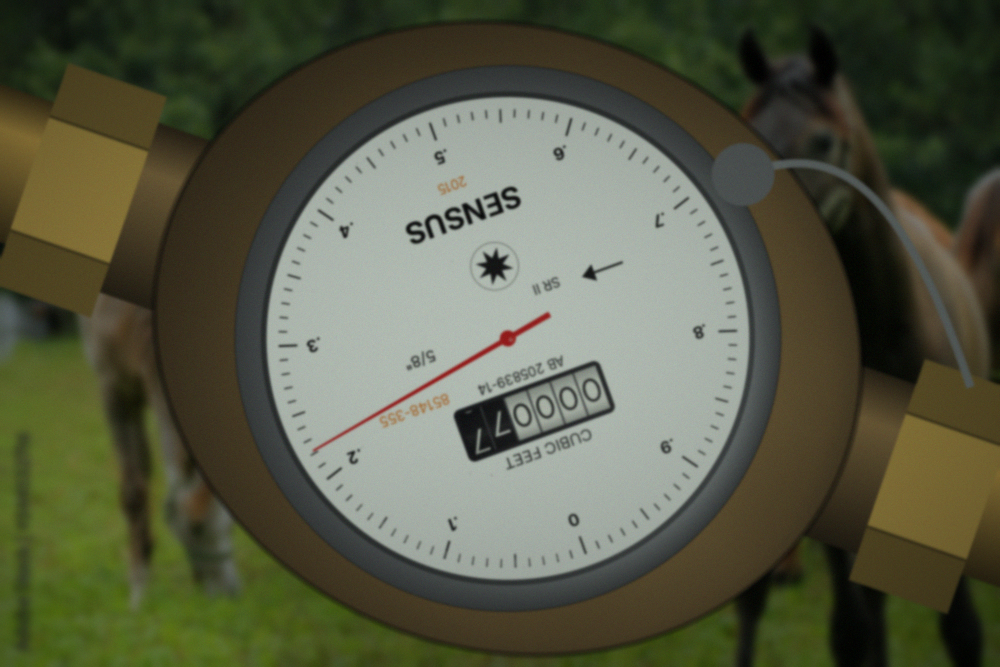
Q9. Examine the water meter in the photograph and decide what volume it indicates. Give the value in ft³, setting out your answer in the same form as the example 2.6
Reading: 77.22
